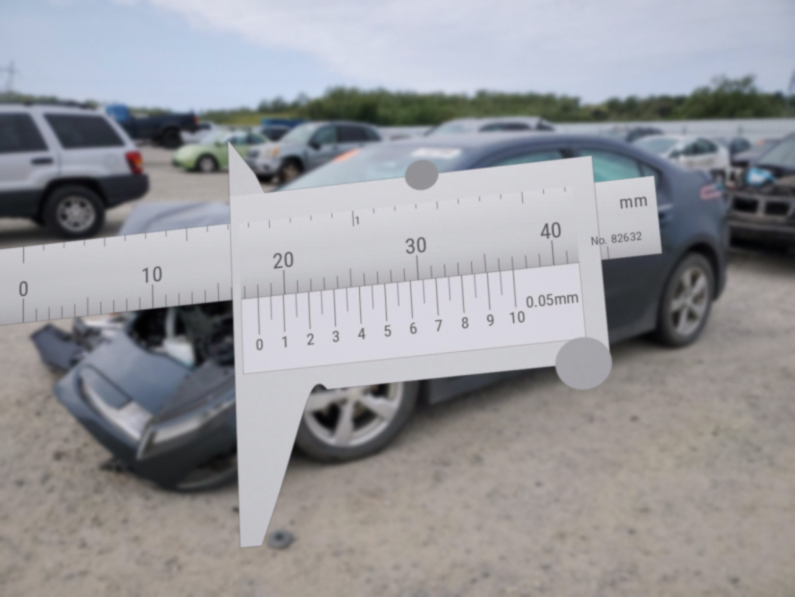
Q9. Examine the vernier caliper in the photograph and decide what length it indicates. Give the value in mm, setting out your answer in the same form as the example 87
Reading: 18.0
